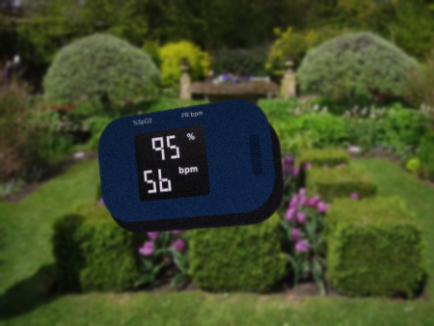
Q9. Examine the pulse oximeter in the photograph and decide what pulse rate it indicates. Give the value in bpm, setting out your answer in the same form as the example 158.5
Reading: 56
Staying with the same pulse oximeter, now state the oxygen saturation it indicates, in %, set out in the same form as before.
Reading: 95
